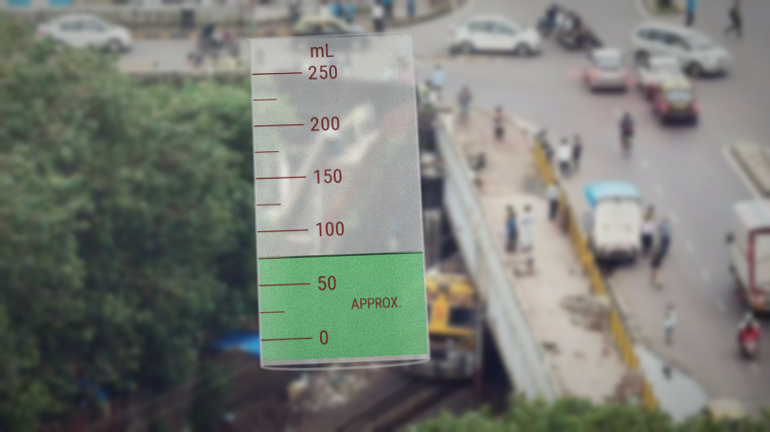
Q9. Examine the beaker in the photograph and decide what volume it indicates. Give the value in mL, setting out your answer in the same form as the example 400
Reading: 75
